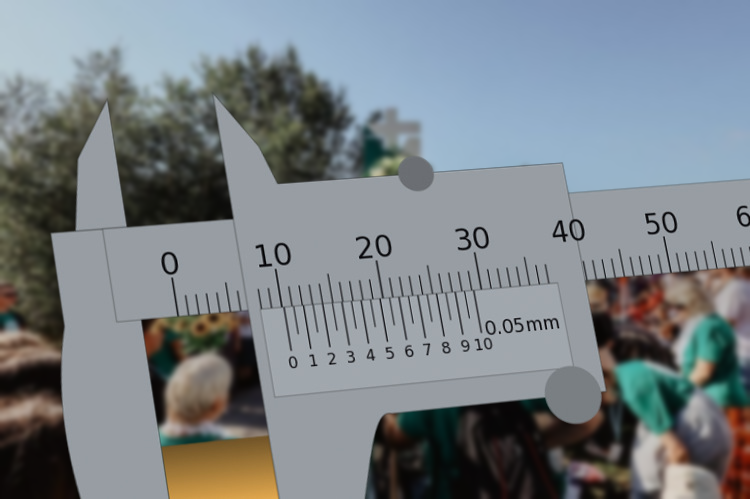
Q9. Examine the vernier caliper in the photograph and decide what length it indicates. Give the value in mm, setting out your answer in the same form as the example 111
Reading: 10.2
